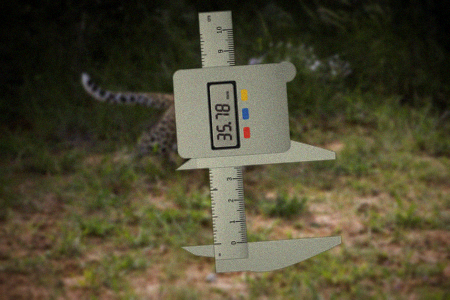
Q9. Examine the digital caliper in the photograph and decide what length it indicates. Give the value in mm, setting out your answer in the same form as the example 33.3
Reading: 35.78
